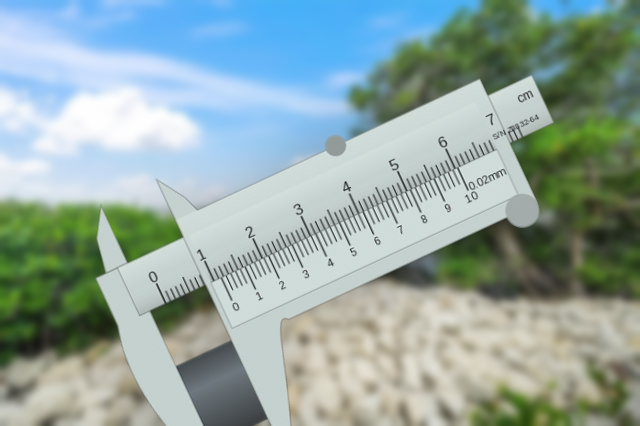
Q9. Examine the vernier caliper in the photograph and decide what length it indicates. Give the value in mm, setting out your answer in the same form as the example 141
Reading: 11.5
